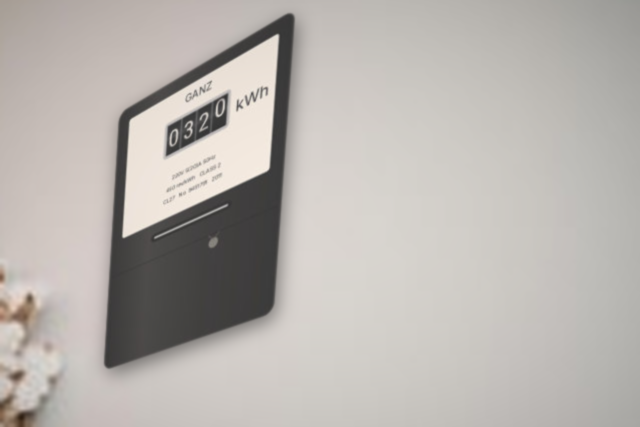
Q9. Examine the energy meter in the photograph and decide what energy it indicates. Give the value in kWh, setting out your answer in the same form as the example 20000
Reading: 320
